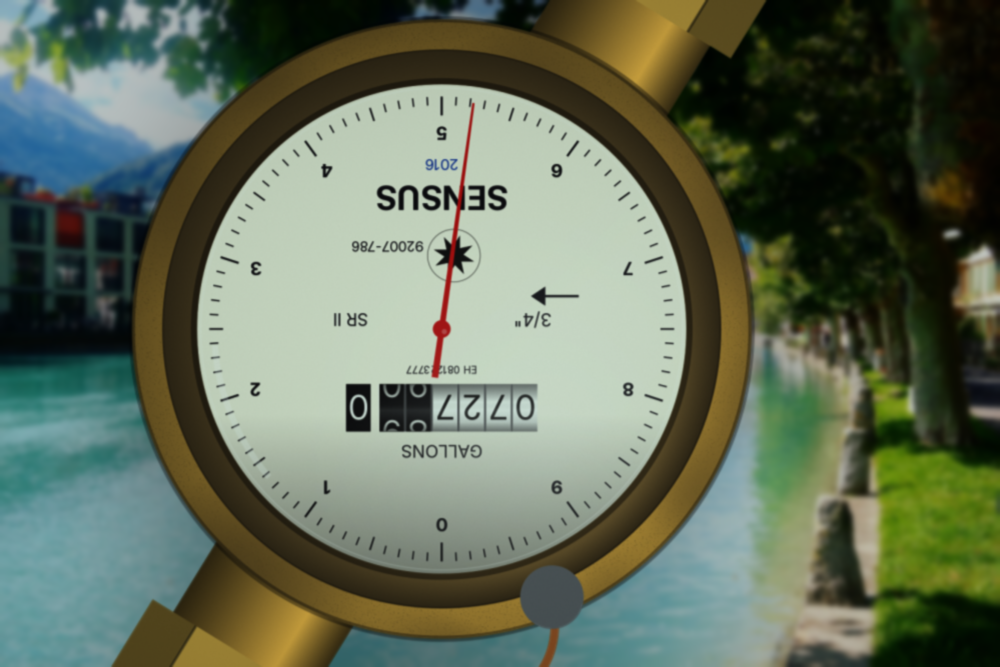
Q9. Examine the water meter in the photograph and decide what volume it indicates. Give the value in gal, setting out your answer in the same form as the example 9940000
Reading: 727895.2
